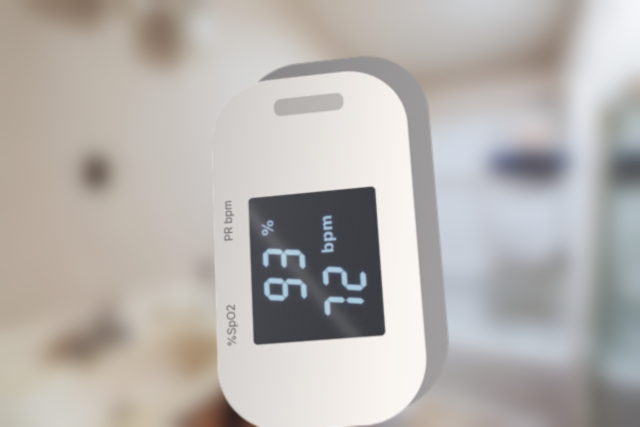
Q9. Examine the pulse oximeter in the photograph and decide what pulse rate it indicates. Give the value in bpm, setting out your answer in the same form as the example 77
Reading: 72
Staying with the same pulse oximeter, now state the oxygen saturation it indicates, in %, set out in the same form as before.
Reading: 93
